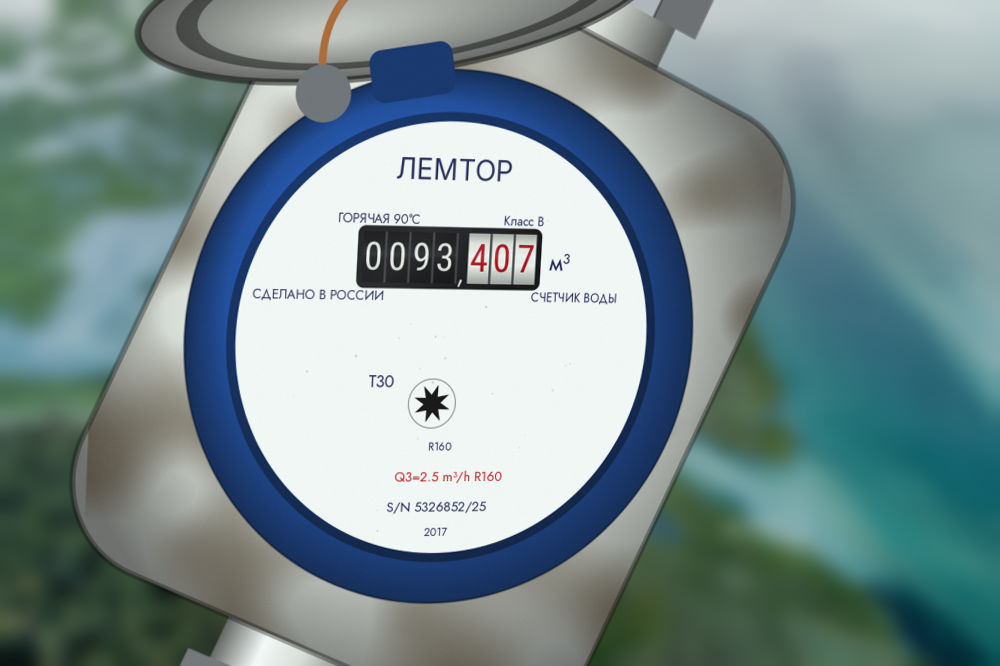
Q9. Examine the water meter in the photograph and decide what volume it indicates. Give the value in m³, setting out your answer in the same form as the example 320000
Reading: 93.407
